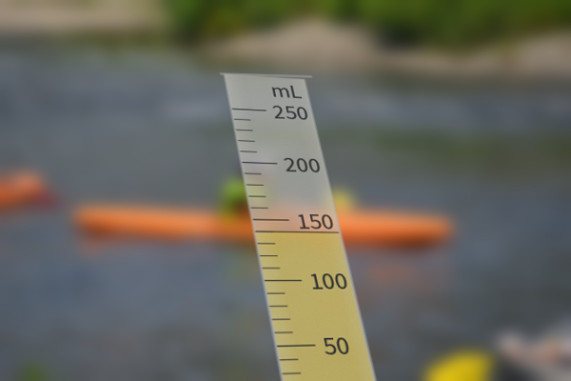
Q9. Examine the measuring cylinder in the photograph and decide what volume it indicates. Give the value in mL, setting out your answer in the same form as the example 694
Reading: 140
